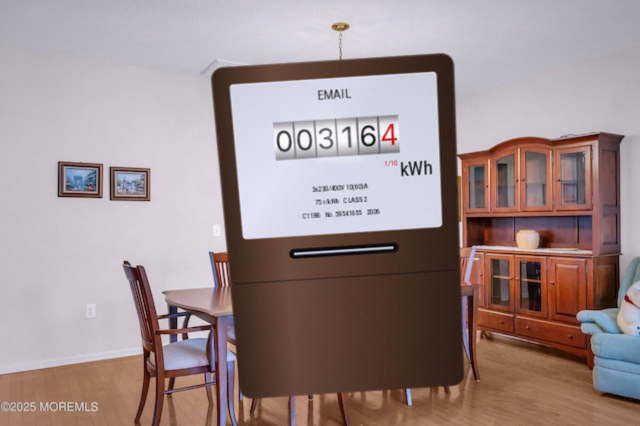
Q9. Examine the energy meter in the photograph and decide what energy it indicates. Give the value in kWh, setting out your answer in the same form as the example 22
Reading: 316.4
